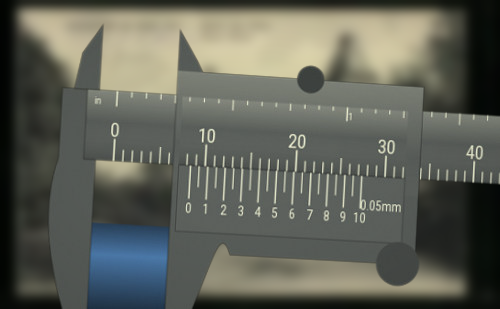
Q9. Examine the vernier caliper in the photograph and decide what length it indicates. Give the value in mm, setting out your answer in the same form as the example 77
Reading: 8.4
